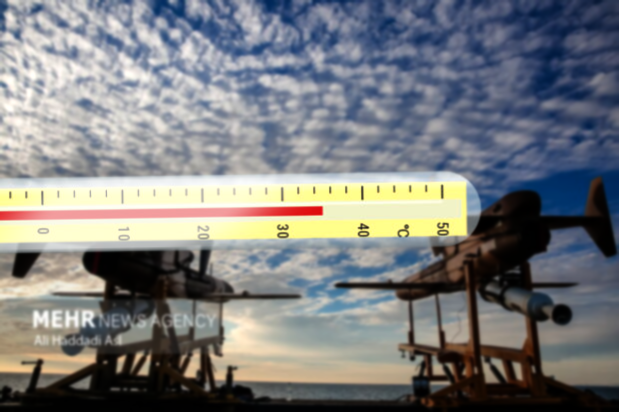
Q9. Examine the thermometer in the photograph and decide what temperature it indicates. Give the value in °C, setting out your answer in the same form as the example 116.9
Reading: 35
